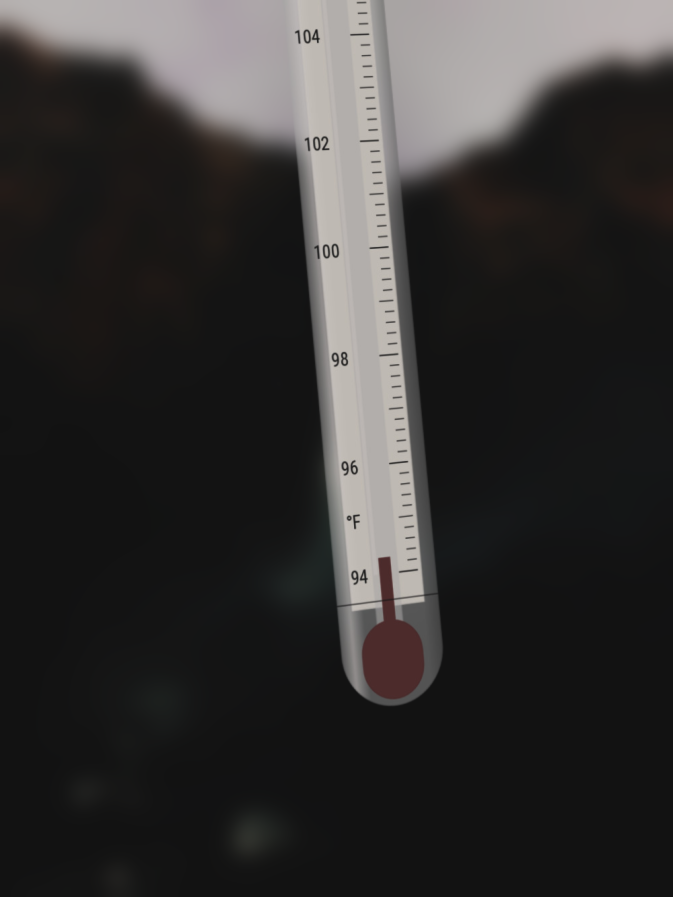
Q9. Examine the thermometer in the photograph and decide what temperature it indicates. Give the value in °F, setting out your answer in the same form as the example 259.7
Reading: 94.3
